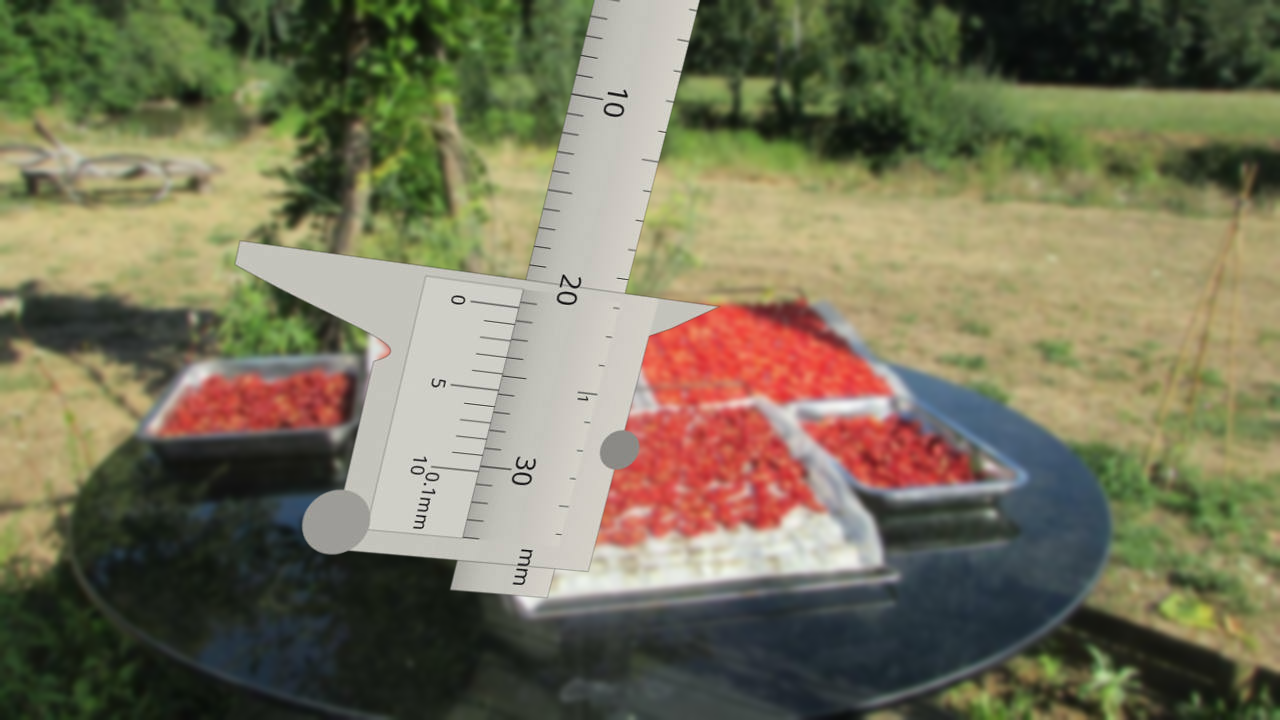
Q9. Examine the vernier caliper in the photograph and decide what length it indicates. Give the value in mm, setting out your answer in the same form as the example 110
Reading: 21.3
